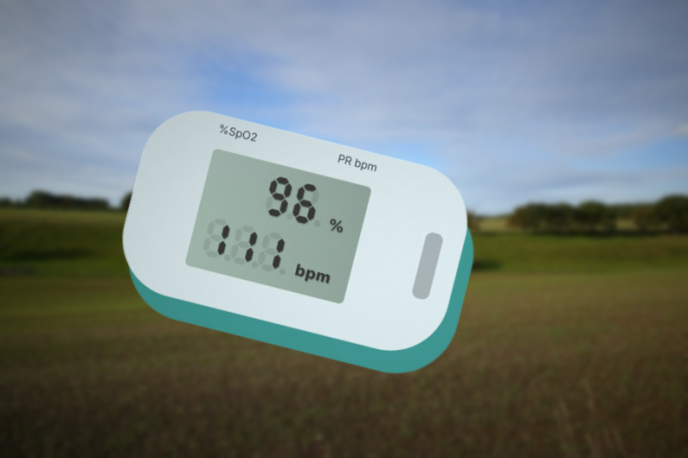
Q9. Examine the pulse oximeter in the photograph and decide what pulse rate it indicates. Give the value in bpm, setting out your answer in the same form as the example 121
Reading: 111
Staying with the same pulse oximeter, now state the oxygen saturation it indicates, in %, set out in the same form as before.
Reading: 96
